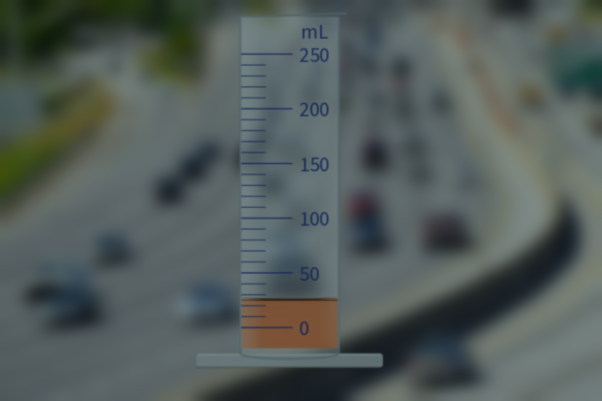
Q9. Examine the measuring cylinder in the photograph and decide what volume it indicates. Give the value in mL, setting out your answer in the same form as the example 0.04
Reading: 25
